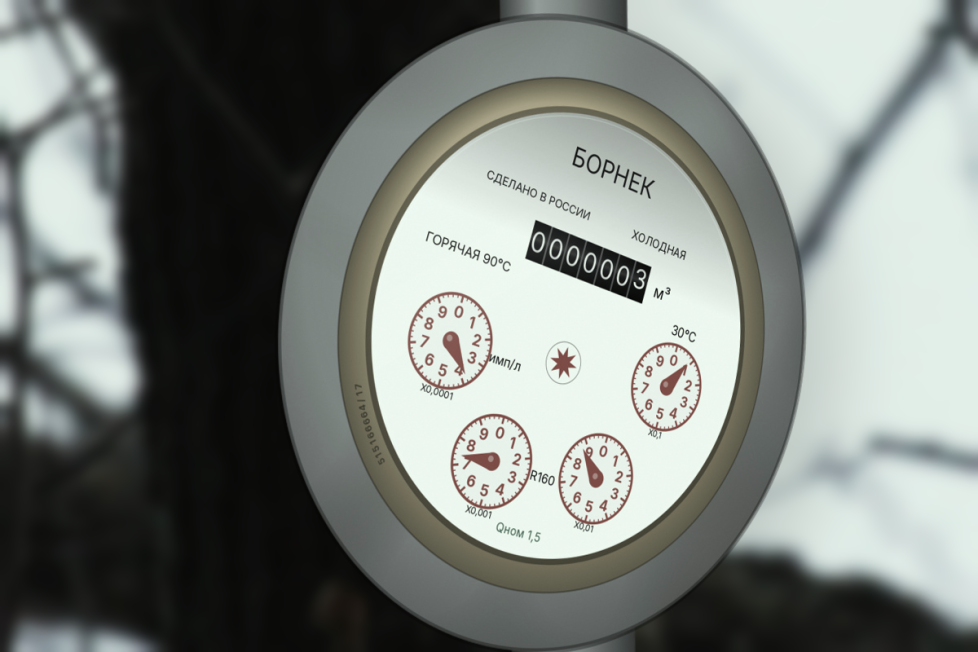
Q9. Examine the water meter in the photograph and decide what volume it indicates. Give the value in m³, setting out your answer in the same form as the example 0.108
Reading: 3.0873
